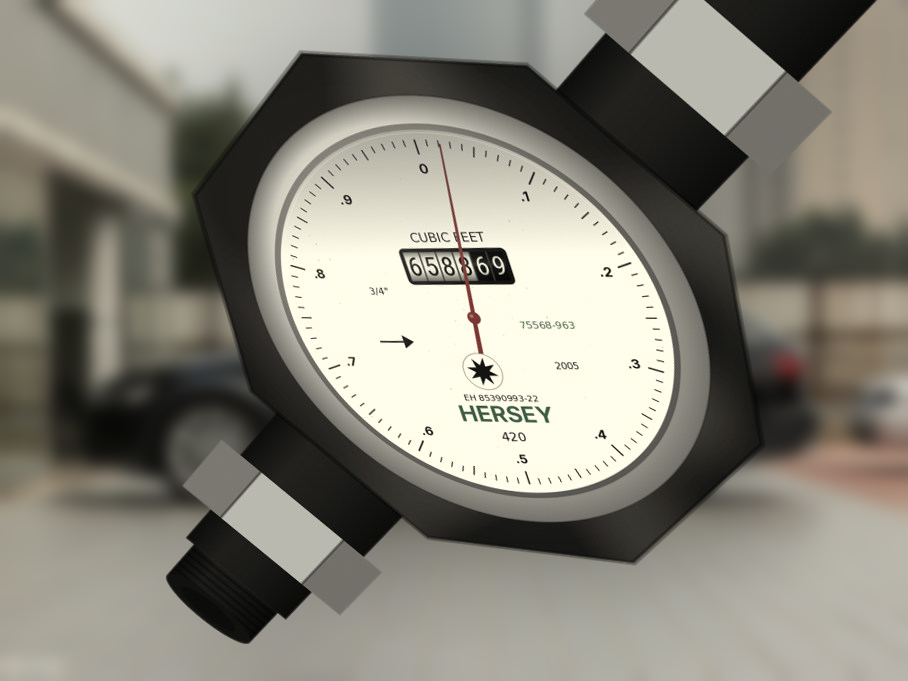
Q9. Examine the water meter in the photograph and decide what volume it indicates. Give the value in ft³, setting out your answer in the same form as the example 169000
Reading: 658869.02
